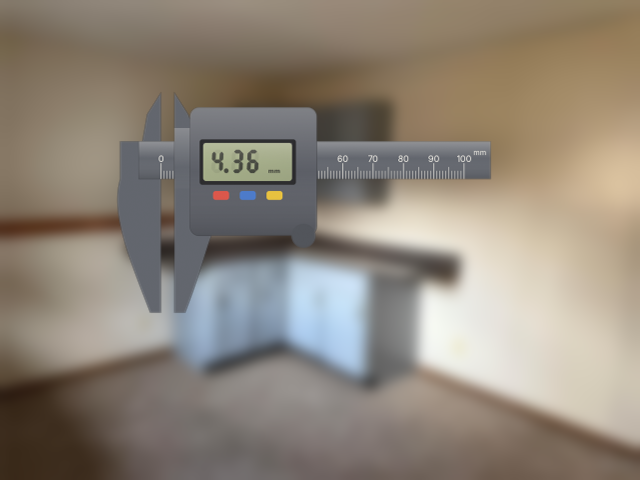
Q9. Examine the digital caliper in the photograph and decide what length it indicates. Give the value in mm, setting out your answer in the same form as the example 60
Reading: 4.36
